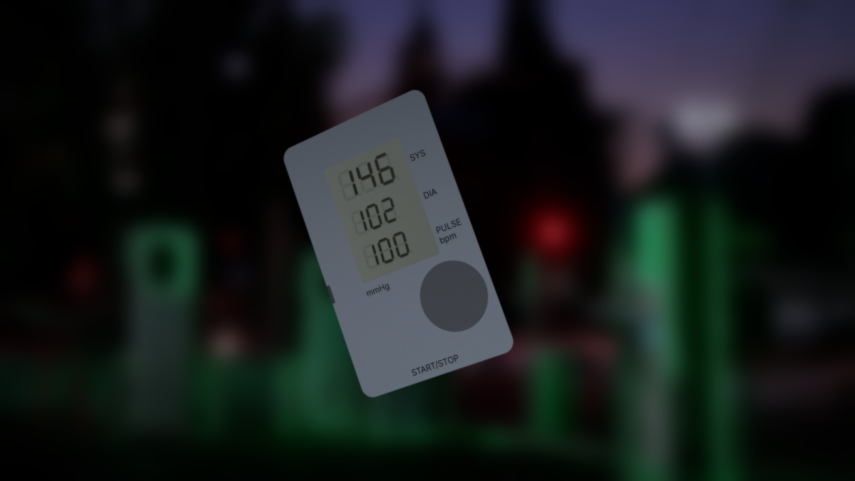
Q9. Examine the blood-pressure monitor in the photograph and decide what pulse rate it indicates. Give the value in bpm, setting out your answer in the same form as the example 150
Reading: 100
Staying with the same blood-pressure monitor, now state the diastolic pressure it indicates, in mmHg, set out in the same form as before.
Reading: 102
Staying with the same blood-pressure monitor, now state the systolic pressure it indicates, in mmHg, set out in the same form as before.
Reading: 146
